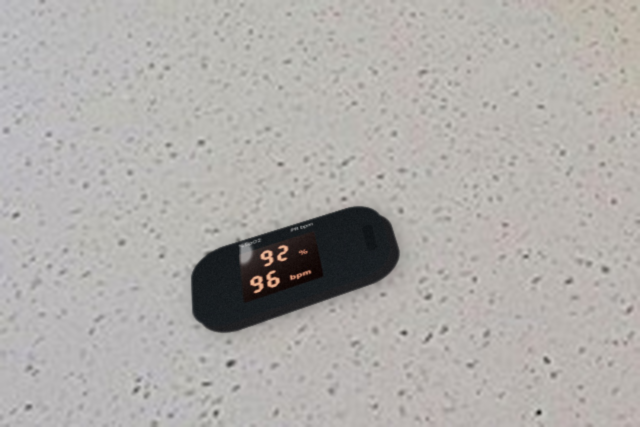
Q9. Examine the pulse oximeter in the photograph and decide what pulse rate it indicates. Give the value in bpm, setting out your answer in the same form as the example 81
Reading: 96
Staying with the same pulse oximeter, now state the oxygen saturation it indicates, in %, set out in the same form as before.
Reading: 92
